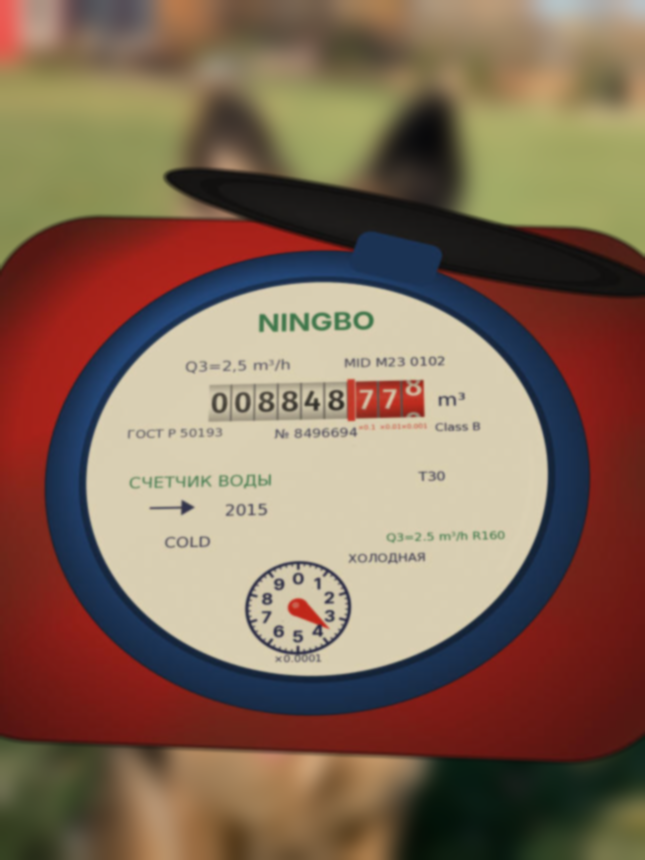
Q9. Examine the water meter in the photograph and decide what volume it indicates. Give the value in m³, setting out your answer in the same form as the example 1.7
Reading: 8848.7783
